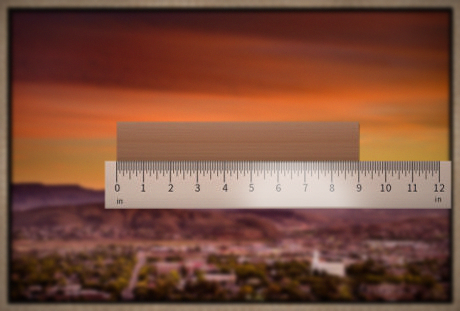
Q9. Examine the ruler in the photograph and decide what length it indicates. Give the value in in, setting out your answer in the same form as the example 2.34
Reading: 9
